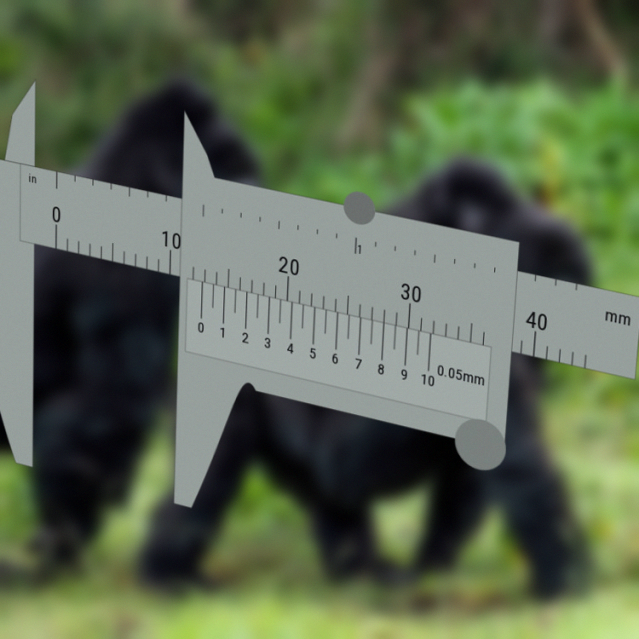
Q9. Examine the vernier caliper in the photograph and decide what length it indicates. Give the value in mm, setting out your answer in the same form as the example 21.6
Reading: 12.8
